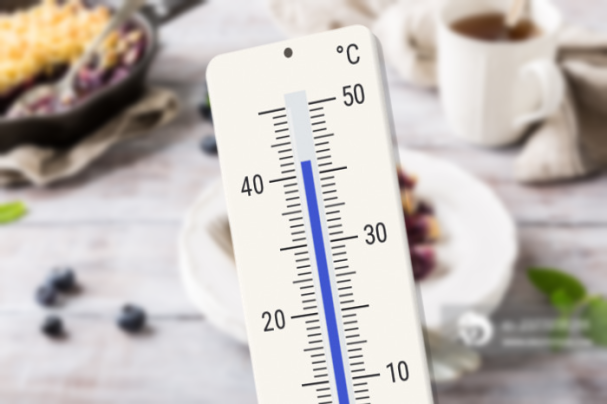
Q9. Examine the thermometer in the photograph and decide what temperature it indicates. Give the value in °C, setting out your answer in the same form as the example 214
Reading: 42
